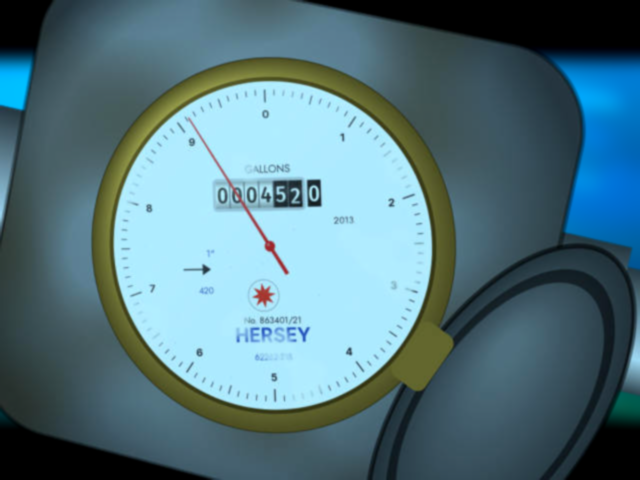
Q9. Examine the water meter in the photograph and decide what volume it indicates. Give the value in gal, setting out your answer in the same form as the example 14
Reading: 4519.1
